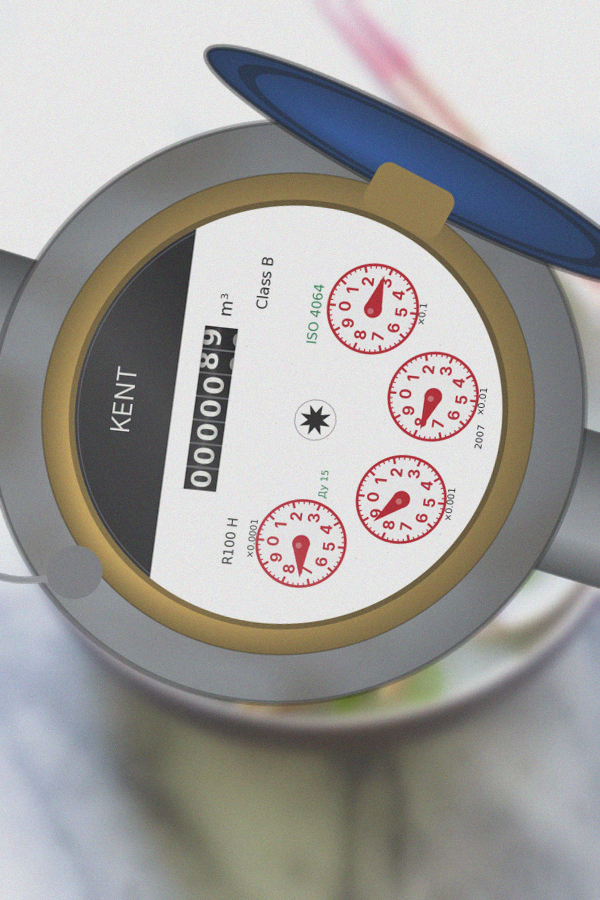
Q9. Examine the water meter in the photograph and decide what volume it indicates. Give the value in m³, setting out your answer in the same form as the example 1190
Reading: 89.2787
